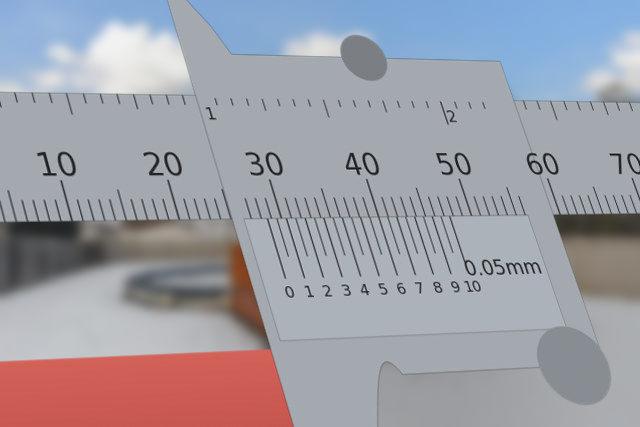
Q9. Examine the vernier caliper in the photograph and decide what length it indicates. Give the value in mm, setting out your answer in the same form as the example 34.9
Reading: 28.6
